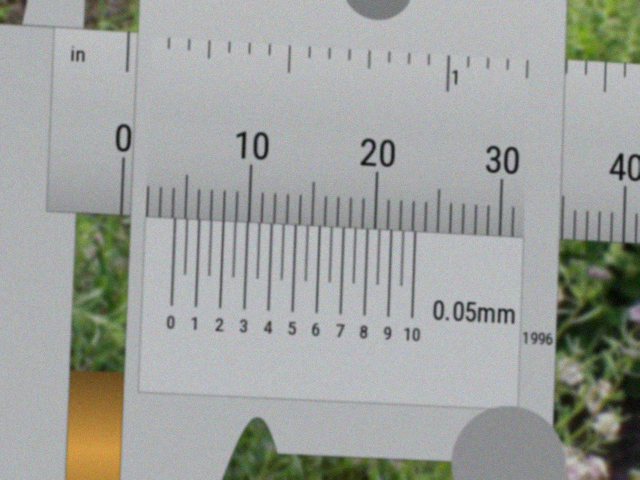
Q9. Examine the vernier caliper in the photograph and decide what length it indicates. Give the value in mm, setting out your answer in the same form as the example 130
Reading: 4.2
